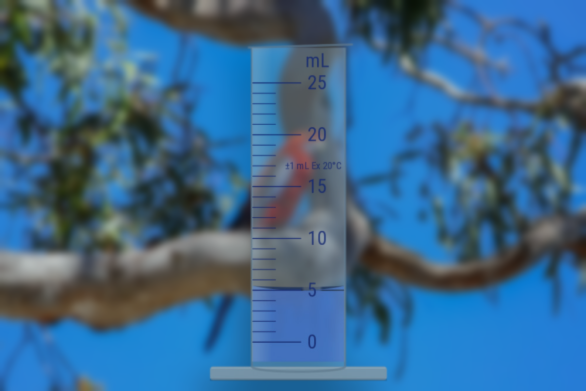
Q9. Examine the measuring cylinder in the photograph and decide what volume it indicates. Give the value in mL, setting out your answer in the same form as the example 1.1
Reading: 5
